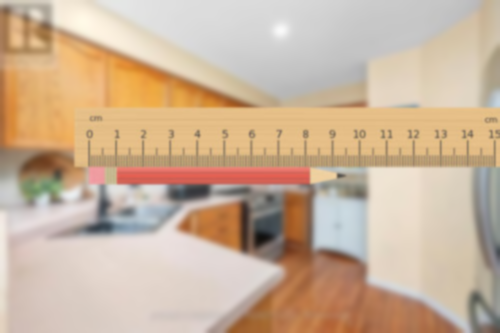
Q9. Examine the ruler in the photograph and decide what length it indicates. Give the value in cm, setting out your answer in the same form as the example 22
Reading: 9.5
